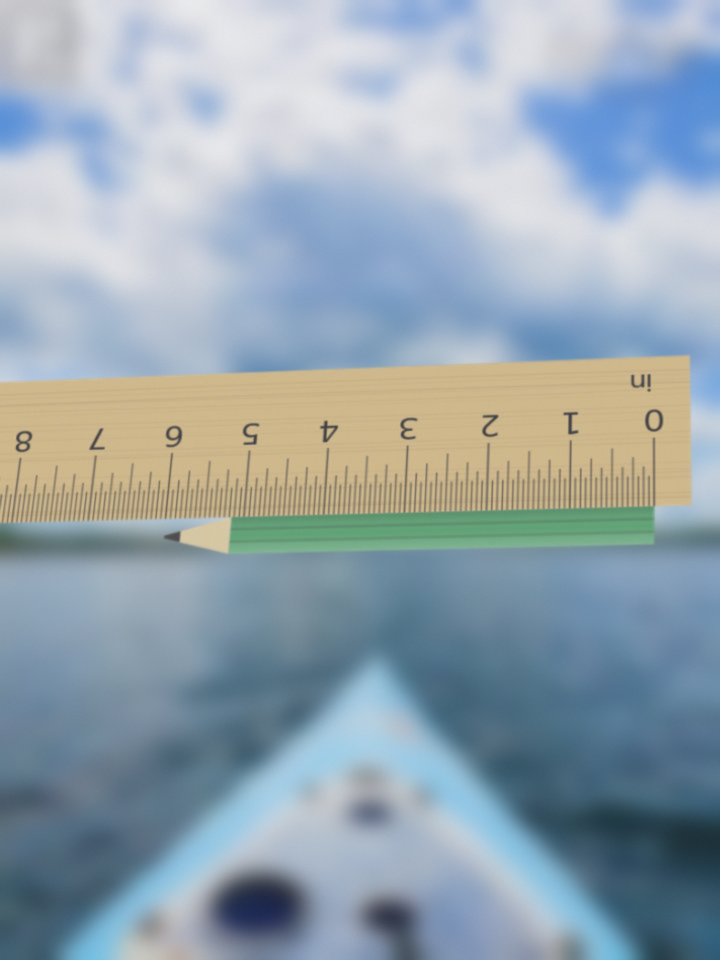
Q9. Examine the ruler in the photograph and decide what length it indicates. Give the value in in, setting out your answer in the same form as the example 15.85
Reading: 6
